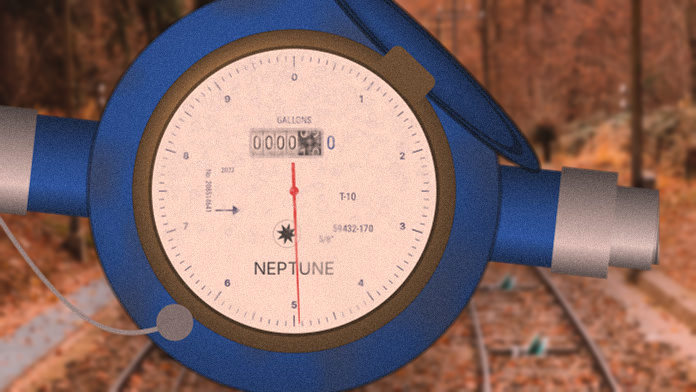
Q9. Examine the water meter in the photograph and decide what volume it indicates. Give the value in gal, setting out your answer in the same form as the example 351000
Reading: 94.9
